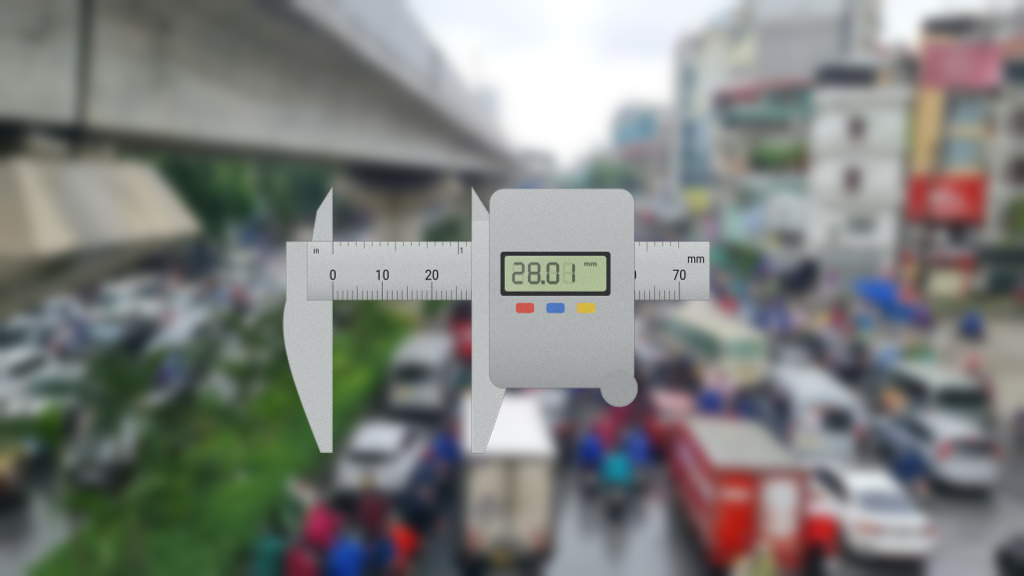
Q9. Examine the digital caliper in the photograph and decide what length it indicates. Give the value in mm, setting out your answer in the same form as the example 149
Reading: 28.01
